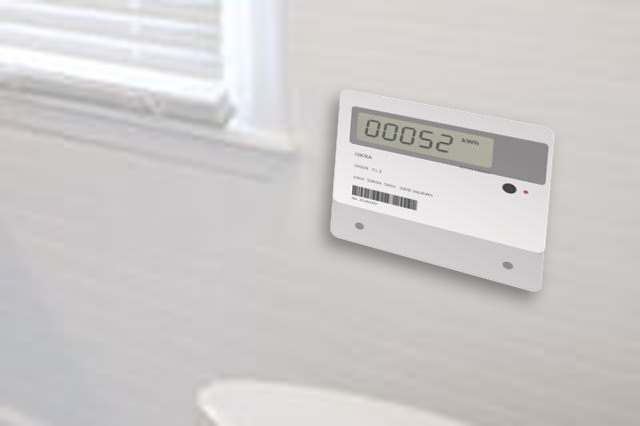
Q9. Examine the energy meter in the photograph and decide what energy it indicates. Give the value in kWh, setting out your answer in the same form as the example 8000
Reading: 52
